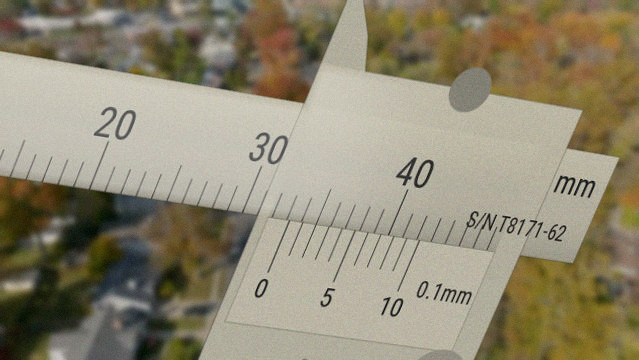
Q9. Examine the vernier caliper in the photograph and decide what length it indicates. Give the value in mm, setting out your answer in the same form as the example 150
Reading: 33.2
